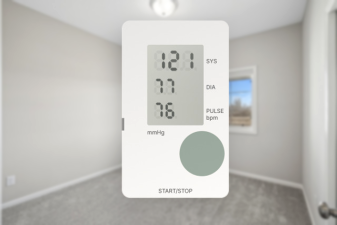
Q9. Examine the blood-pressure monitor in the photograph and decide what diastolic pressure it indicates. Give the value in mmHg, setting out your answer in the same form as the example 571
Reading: 77
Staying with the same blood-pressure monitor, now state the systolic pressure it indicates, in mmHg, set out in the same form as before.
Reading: 121
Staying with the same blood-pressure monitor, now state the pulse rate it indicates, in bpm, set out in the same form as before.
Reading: 76
